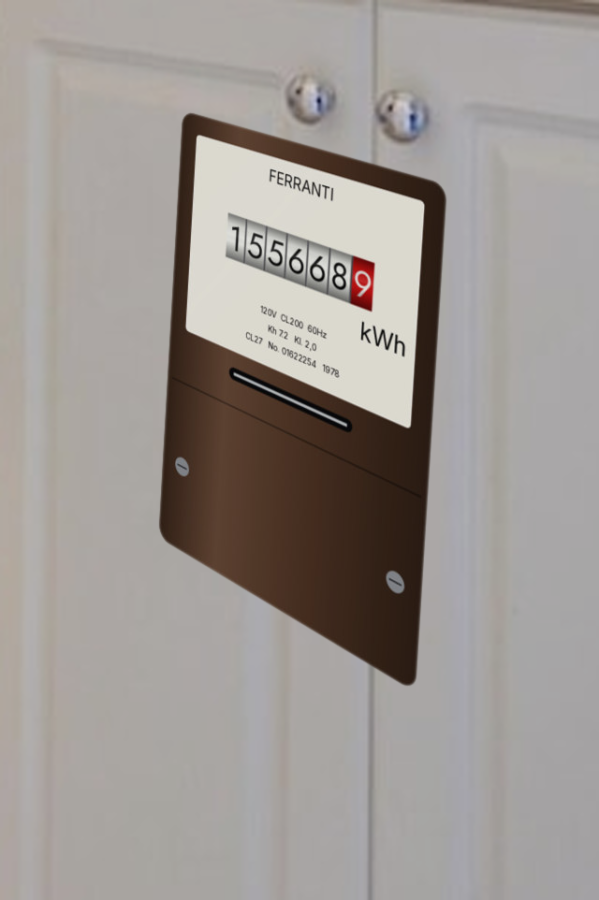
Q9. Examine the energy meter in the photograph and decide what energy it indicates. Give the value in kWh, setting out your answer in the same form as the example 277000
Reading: 155668.9
